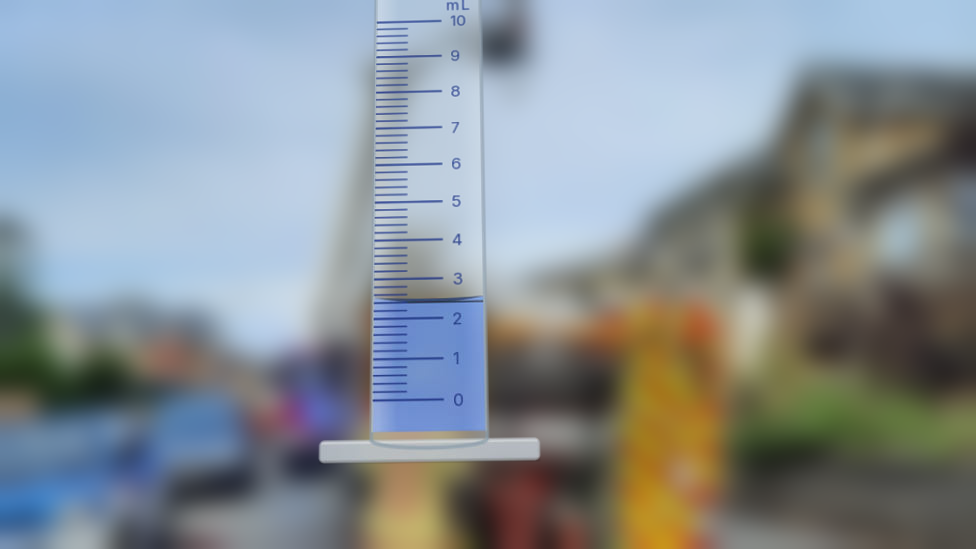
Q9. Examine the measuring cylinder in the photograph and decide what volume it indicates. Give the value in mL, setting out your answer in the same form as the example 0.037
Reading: 2.4
